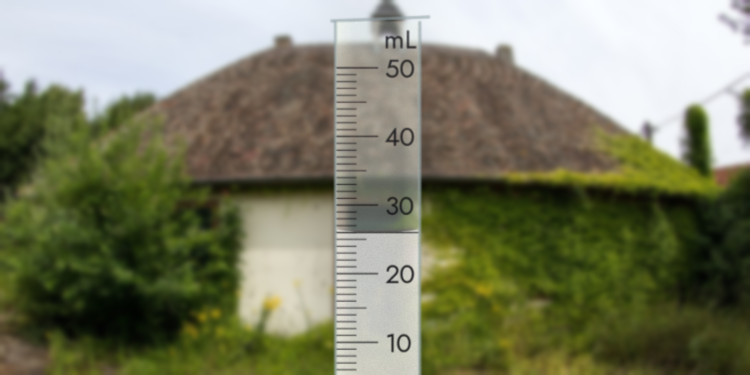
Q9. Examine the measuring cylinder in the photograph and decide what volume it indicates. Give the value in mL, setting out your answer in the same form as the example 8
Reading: 26
